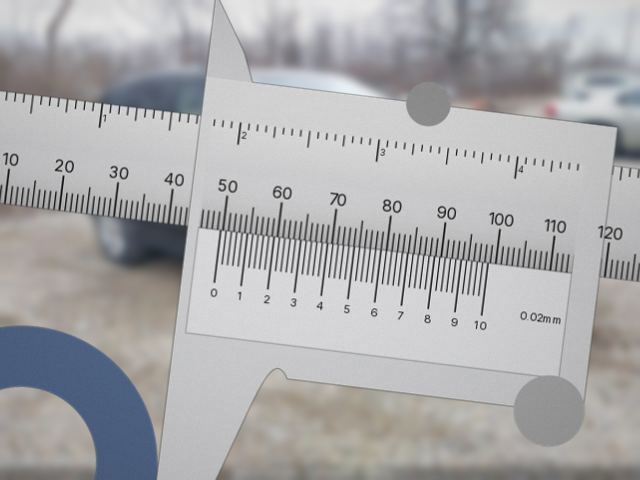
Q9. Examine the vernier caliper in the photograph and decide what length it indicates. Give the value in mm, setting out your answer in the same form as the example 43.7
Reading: 49.6
